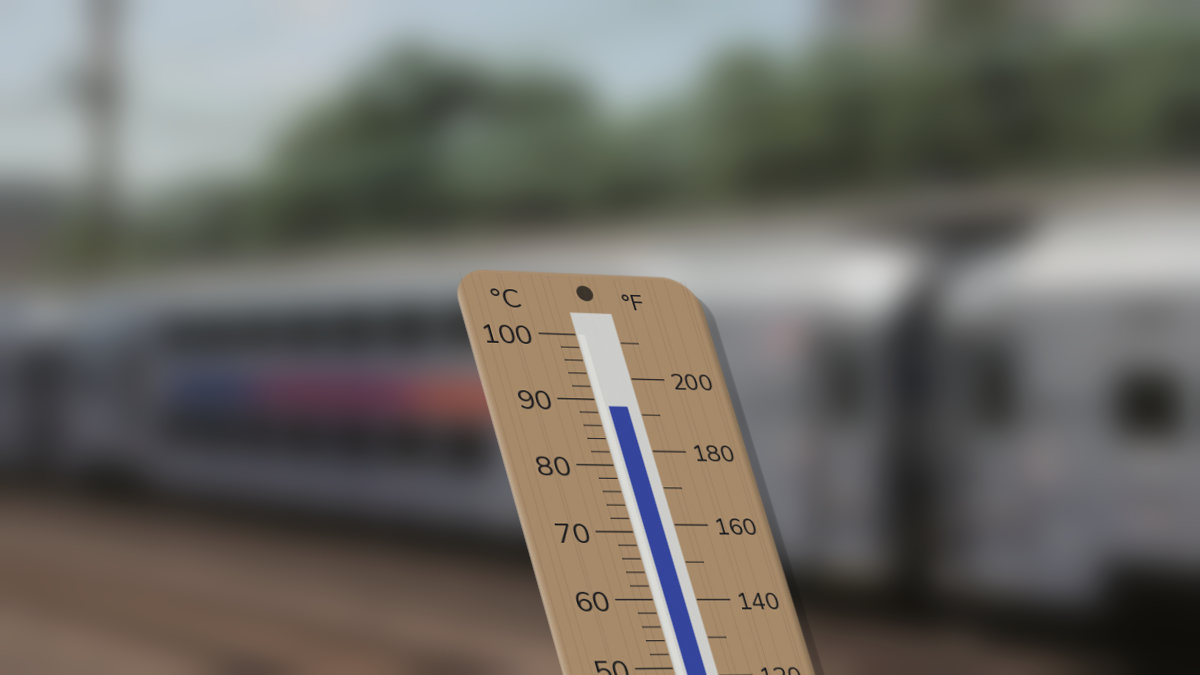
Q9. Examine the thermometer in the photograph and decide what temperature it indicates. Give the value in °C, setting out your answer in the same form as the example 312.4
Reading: 89
